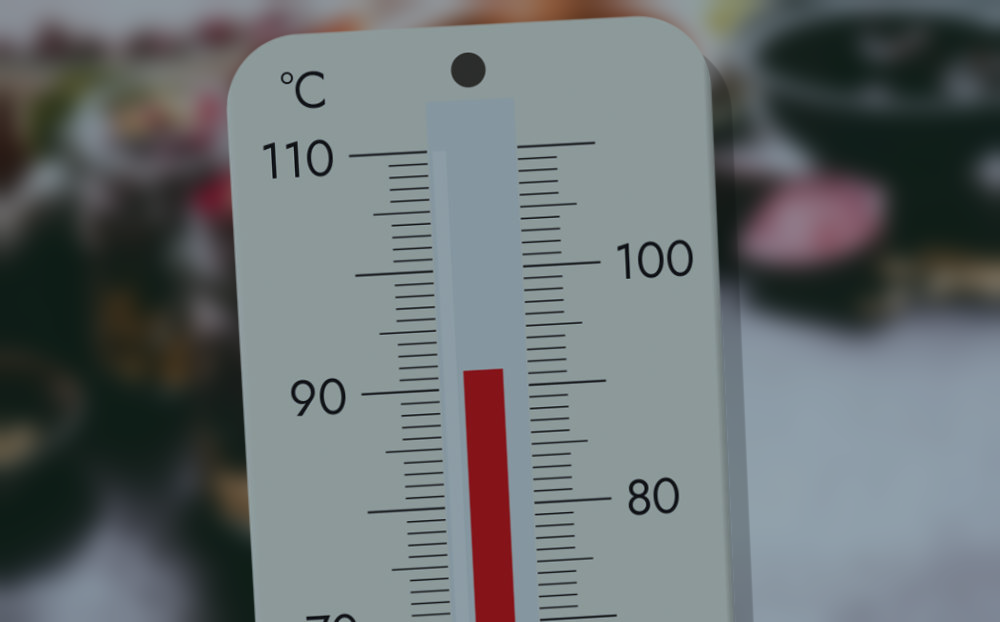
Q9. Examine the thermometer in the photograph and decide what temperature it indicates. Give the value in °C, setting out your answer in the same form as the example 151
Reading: 91.5
